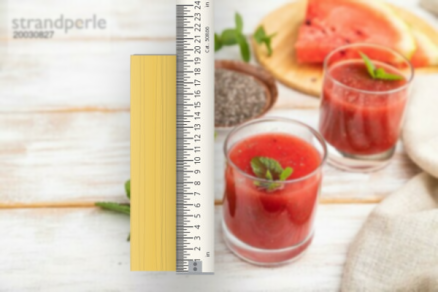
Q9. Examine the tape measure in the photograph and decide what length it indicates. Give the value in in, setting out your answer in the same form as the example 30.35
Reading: 19.5
